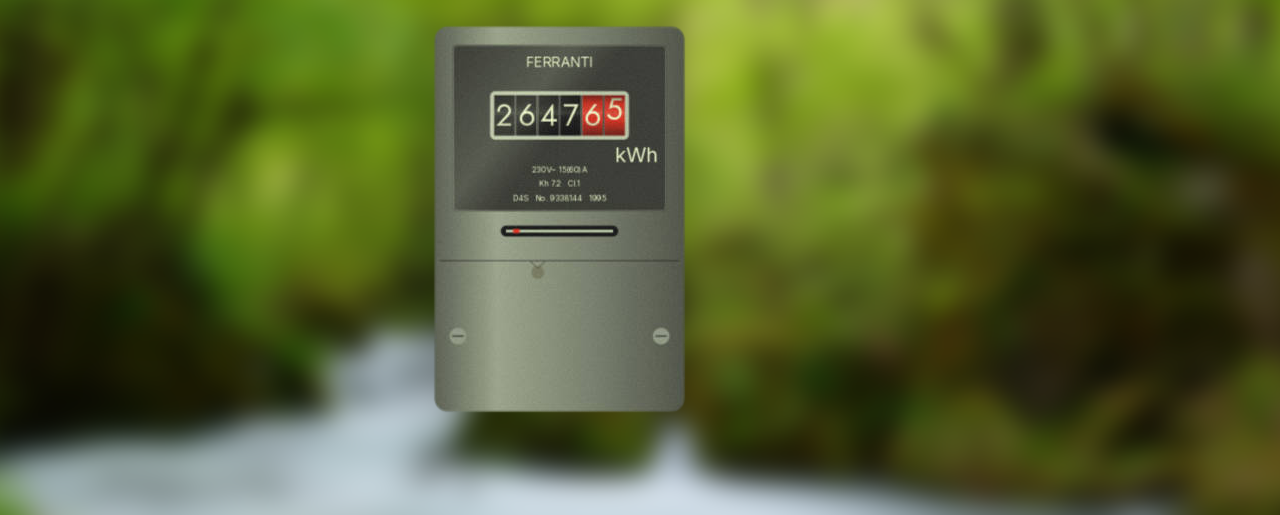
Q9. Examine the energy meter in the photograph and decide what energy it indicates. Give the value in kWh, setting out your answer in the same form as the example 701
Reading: 2647.65
